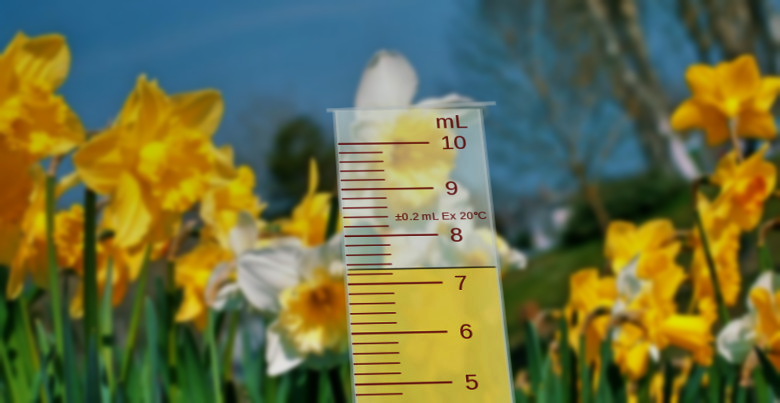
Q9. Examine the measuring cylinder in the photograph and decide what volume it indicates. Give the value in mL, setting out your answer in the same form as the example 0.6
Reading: 7.3
